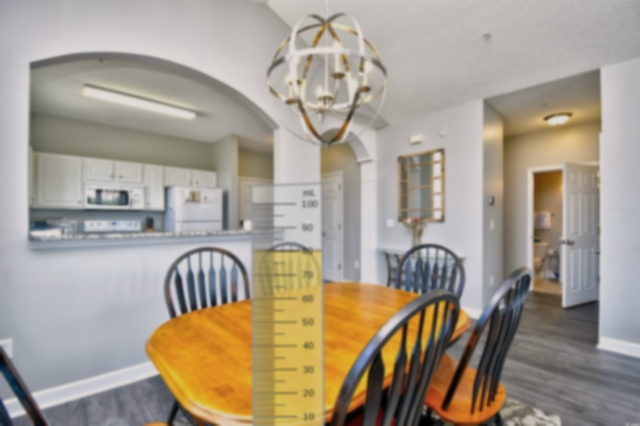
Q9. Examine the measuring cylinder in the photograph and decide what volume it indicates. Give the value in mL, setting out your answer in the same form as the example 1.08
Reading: 80
